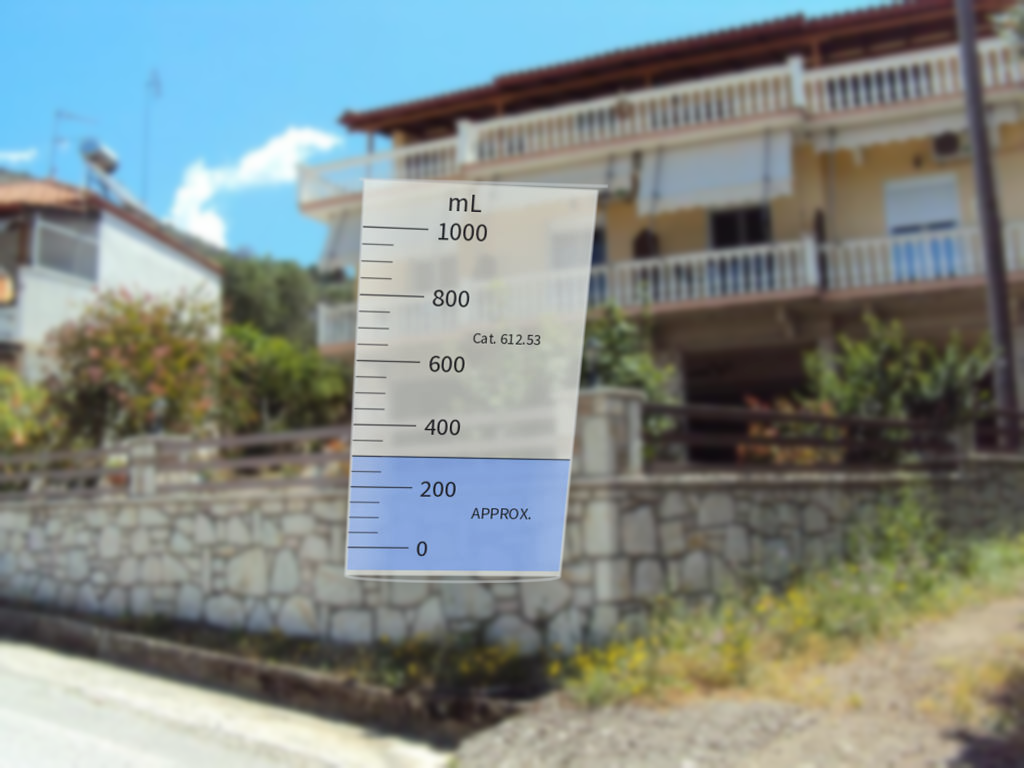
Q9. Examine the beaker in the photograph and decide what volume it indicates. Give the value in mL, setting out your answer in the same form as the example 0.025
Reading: 300
